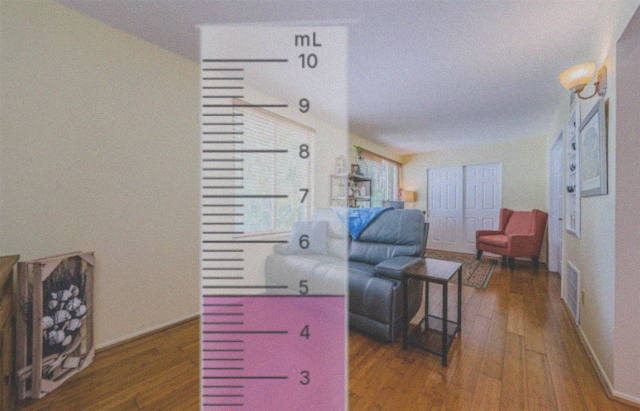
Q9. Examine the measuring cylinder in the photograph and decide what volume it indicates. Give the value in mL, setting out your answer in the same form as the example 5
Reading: 4.8
